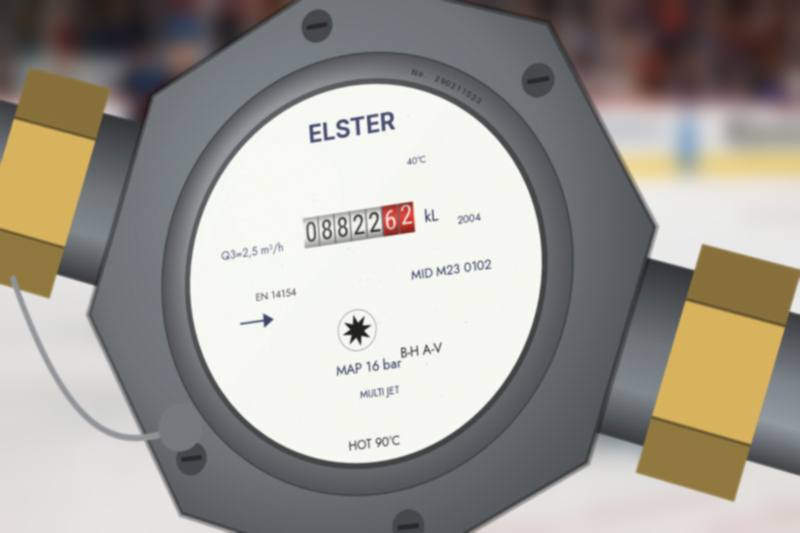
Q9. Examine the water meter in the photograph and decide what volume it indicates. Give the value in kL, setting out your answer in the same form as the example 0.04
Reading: 8822.62
